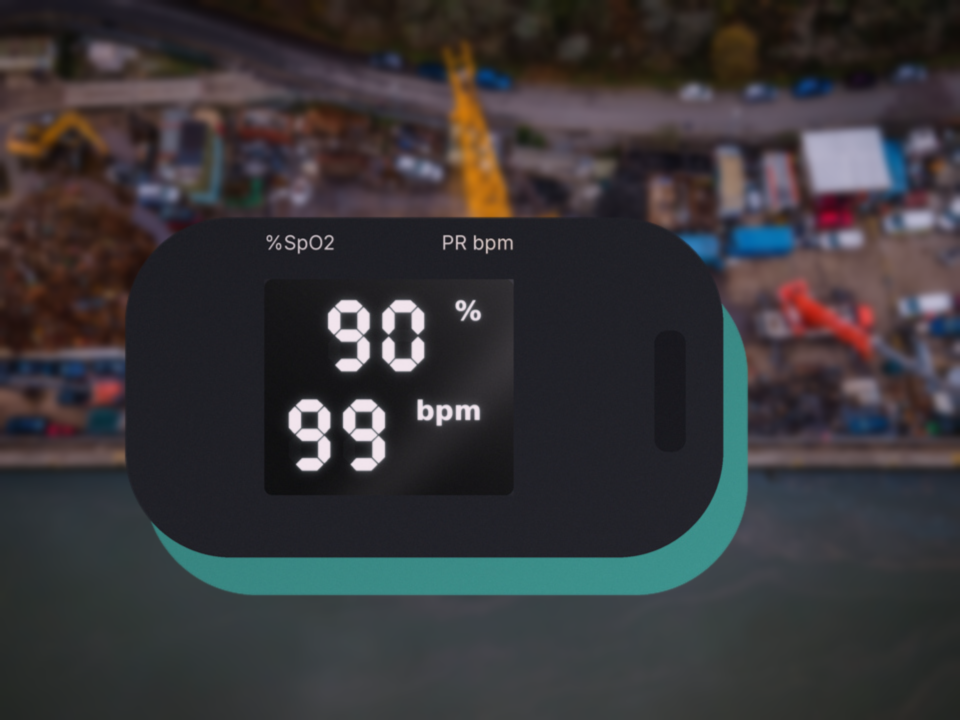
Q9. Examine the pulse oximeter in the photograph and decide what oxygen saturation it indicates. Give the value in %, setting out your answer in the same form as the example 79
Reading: 90
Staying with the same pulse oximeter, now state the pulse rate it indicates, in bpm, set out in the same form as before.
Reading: 99
